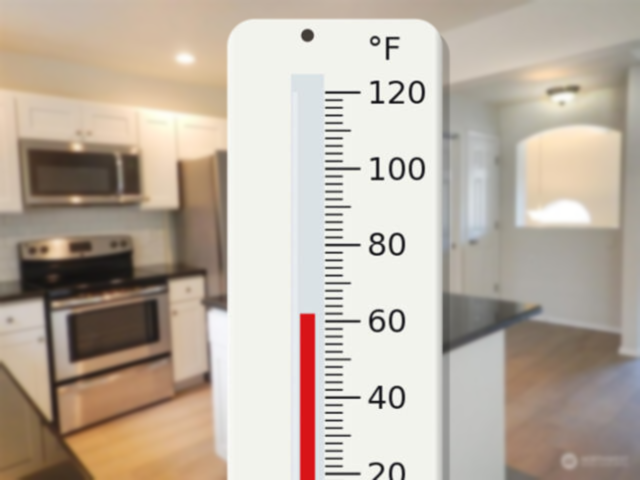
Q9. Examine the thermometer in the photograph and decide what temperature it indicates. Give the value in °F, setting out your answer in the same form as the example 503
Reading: 62
